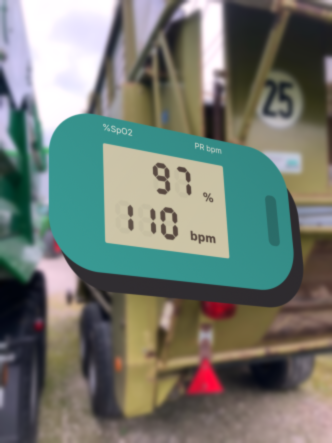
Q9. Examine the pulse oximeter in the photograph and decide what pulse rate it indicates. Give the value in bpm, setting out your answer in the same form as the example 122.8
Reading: 110
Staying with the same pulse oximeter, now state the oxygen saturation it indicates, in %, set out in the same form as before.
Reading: 97
